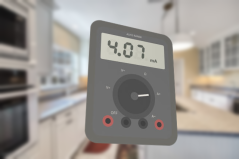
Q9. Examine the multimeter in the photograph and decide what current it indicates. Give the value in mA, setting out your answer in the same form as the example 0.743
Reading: 4.07
